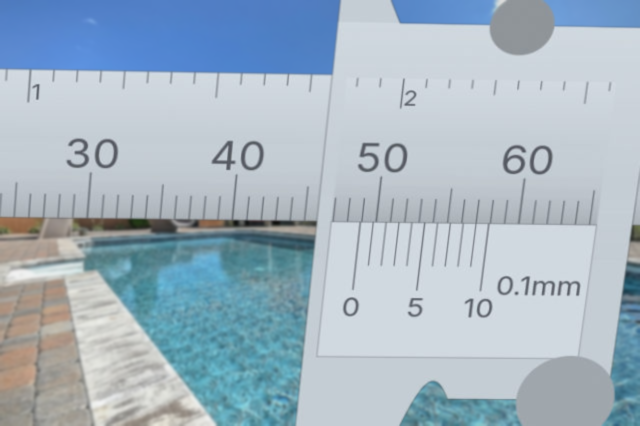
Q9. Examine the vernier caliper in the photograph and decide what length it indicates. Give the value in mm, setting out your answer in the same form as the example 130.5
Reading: 48.9
